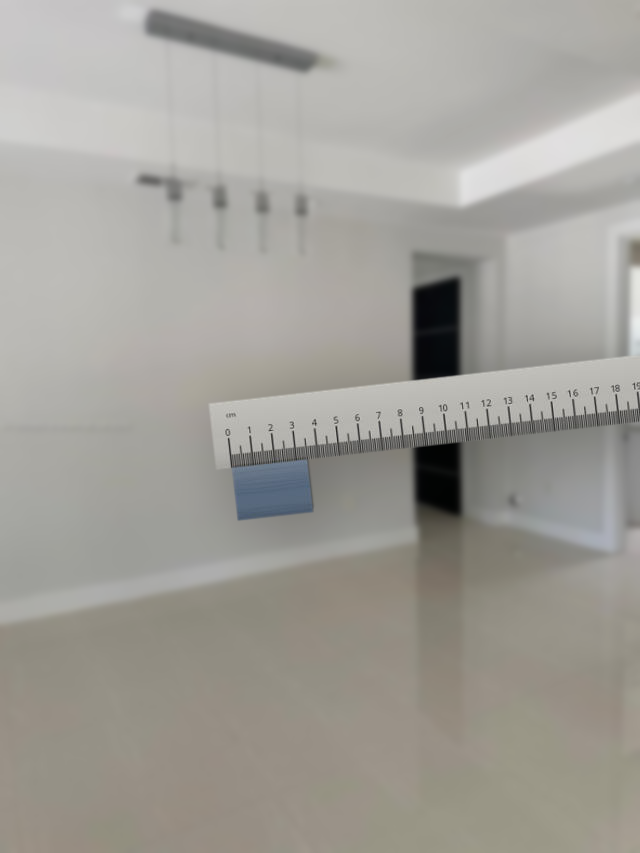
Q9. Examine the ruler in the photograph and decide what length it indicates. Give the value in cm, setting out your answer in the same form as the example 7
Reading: 3.5
